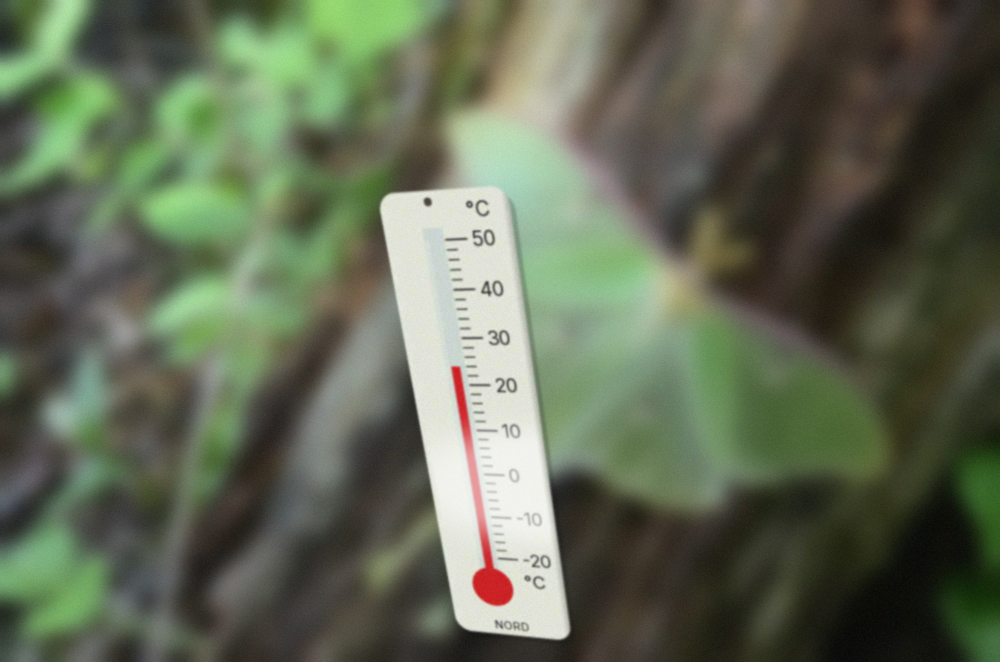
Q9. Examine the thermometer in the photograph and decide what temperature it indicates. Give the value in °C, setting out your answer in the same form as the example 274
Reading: 24
